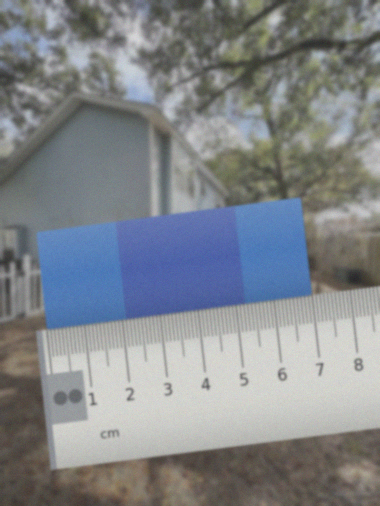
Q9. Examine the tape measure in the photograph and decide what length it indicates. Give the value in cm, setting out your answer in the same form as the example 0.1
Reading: 7
